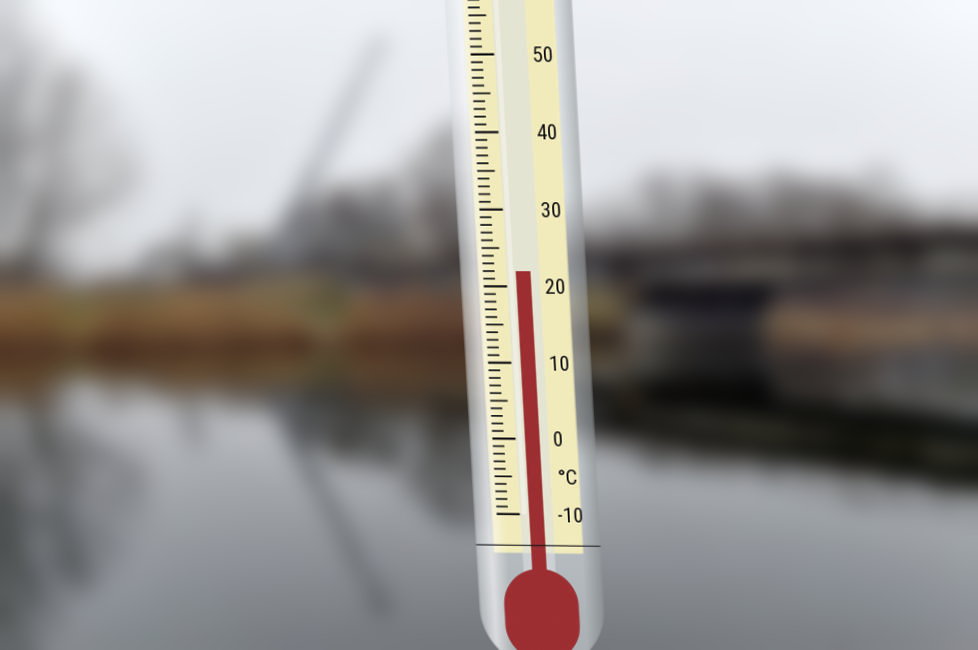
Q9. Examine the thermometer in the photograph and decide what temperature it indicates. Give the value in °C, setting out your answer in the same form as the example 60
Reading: 22
